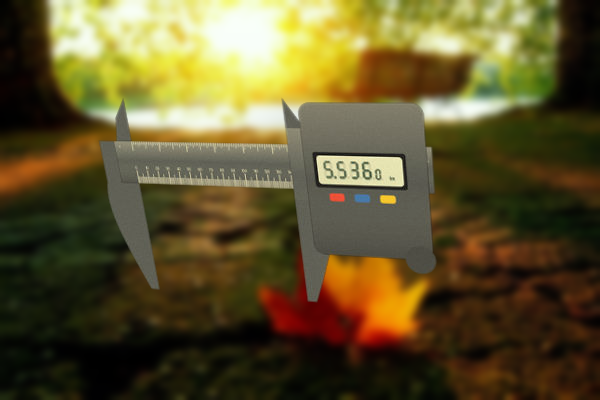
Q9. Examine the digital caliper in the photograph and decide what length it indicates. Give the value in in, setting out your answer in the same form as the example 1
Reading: 5.5360
